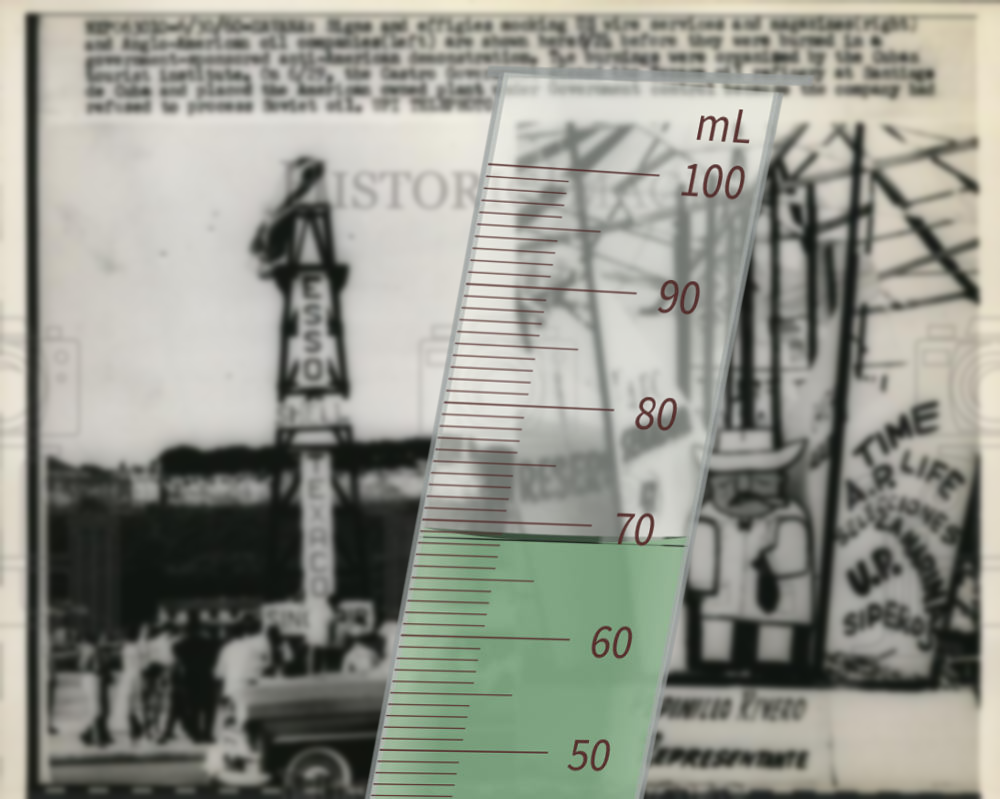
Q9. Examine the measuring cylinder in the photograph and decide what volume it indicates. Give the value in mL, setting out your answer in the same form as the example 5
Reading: 68.5
